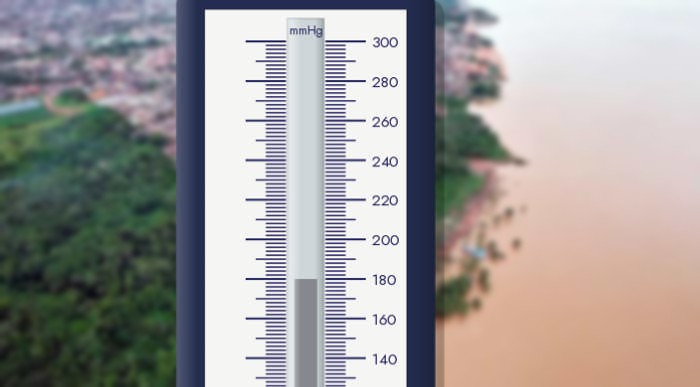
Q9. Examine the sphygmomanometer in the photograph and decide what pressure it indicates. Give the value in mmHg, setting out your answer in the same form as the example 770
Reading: 180
